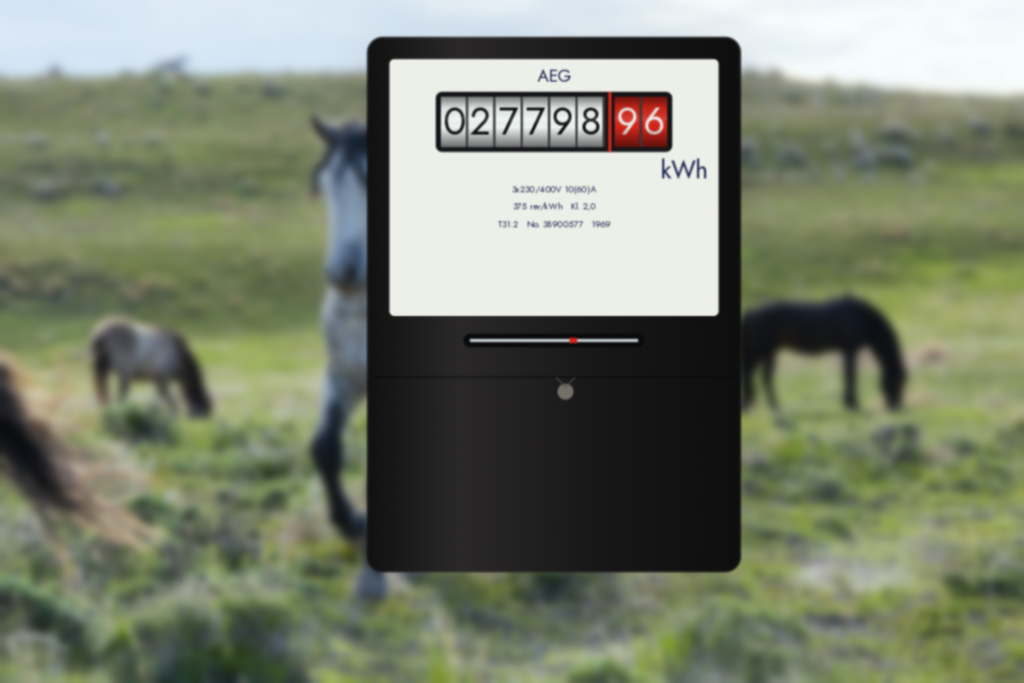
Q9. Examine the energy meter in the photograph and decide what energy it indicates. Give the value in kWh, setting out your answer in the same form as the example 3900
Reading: 27798.96
